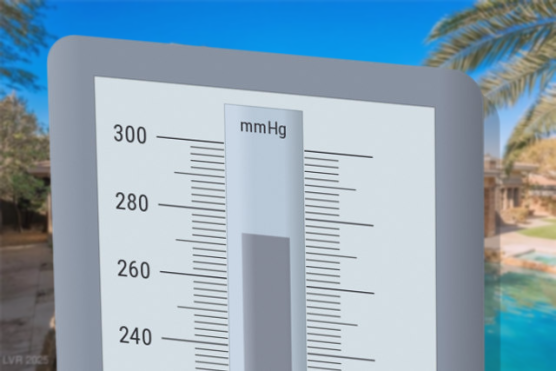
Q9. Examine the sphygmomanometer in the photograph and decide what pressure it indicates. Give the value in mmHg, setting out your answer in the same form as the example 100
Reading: 274
